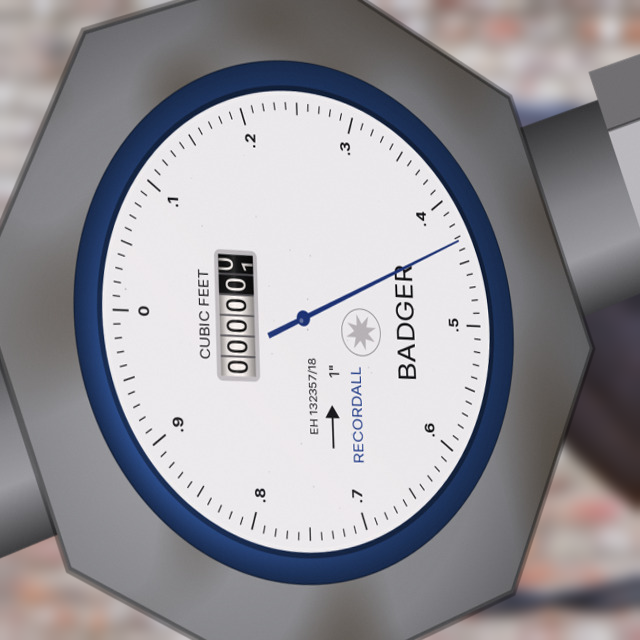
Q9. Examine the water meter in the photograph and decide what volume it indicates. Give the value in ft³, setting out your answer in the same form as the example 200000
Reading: 0.43
